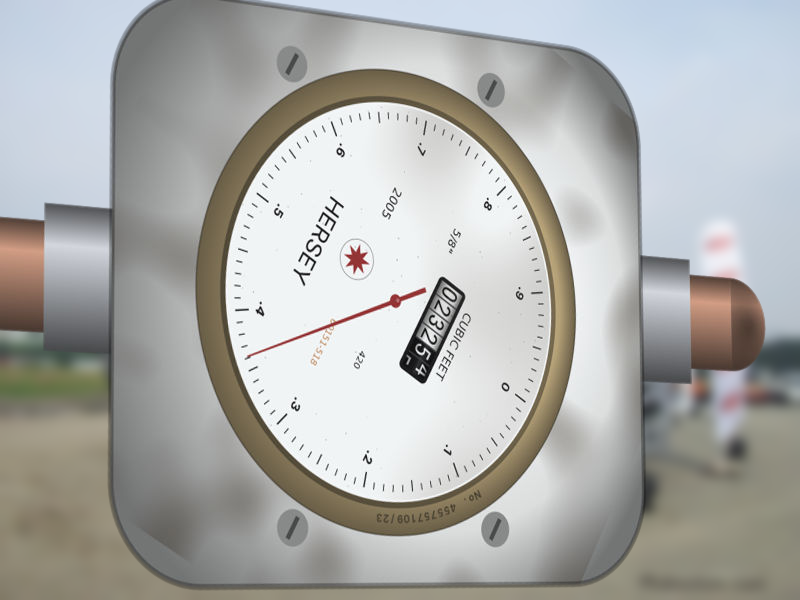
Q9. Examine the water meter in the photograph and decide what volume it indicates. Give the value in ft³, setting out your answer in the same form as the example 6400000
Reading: 23254.36
